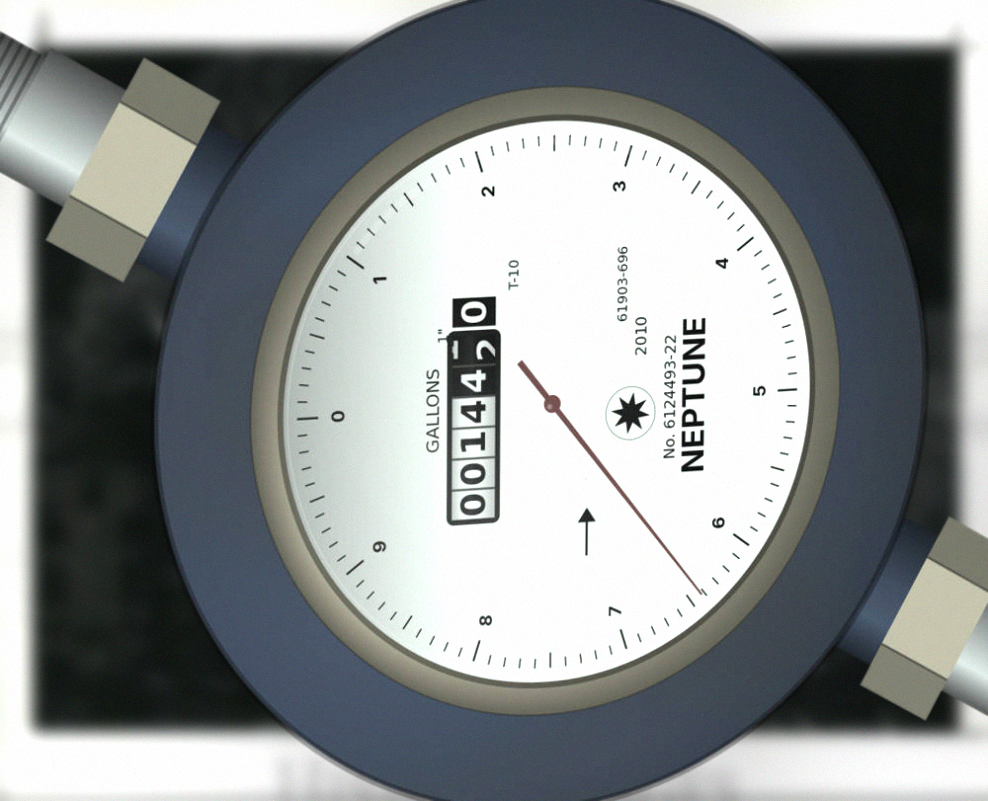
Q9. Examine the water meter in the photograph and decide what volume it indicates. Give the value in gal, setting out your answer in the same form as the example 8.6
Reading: 14416.4
